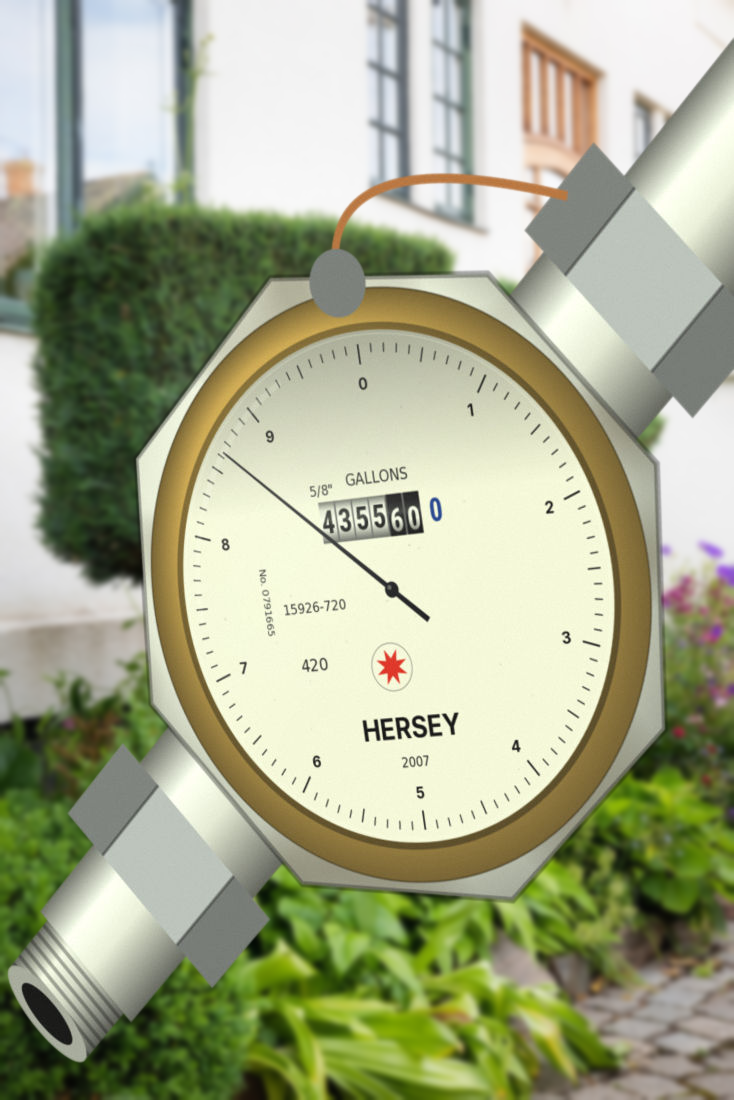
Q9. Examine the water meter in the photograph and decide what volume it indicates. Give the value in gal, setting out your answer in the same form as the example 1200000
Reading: 4355598.6
